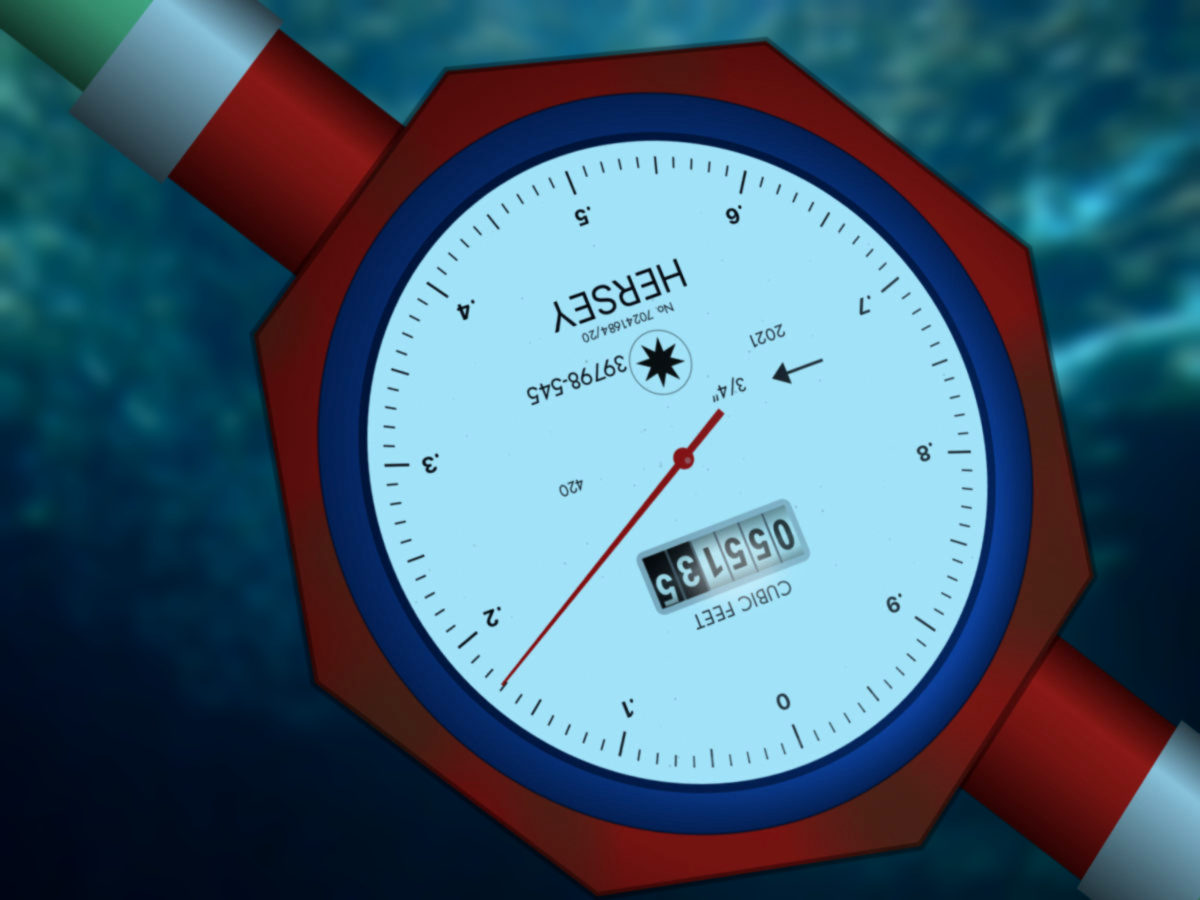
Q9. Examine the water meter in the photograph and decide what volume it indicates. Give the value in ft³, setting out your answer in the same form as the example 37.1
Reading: 55135.17
